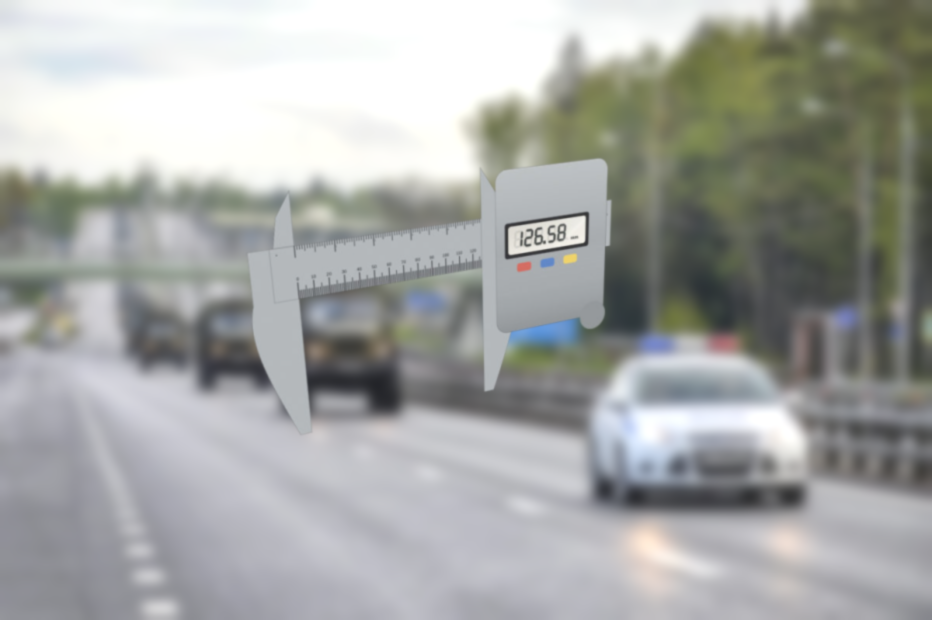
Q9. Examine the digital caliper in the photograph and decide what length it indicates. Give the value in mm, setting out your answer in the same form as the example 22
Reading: 126.58
